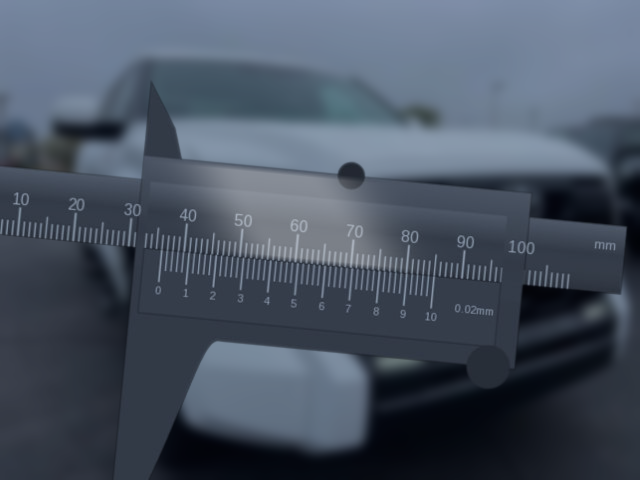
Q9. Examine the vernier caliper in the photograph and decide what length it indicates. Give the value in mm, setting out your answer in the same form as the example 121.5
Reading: 36.0
